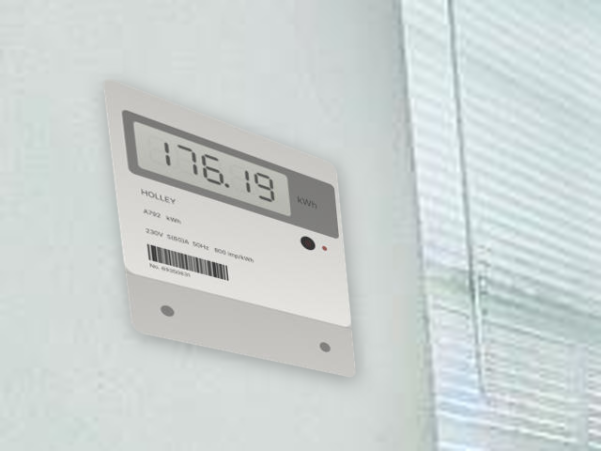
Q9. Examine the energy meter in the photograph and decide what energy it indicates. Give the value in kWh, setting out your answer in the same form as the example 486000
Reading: 176.19
